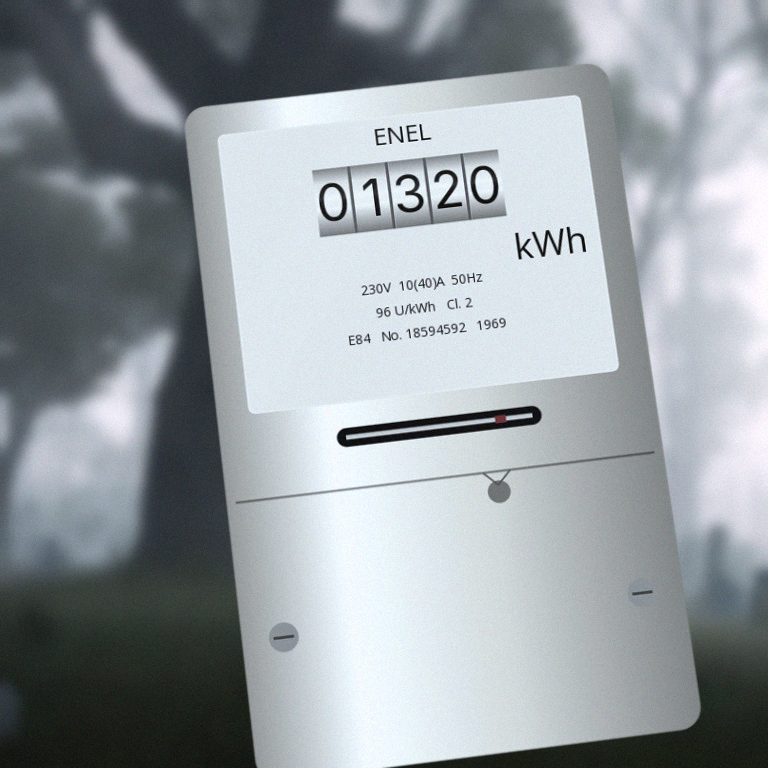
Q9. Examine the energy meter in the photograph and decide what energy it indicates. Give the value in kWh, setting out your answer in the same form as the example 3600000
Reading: 1320
